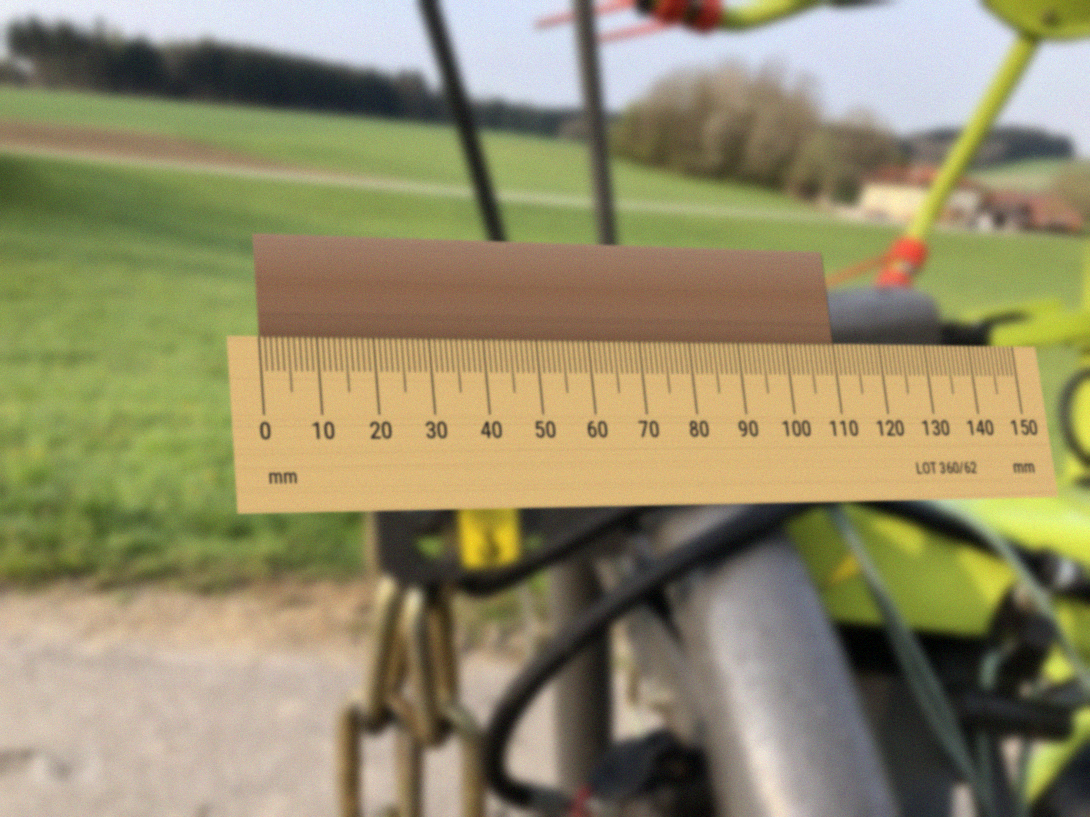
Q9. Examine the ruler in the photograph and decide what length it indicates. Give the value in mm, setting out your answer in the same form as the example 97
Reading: 110
